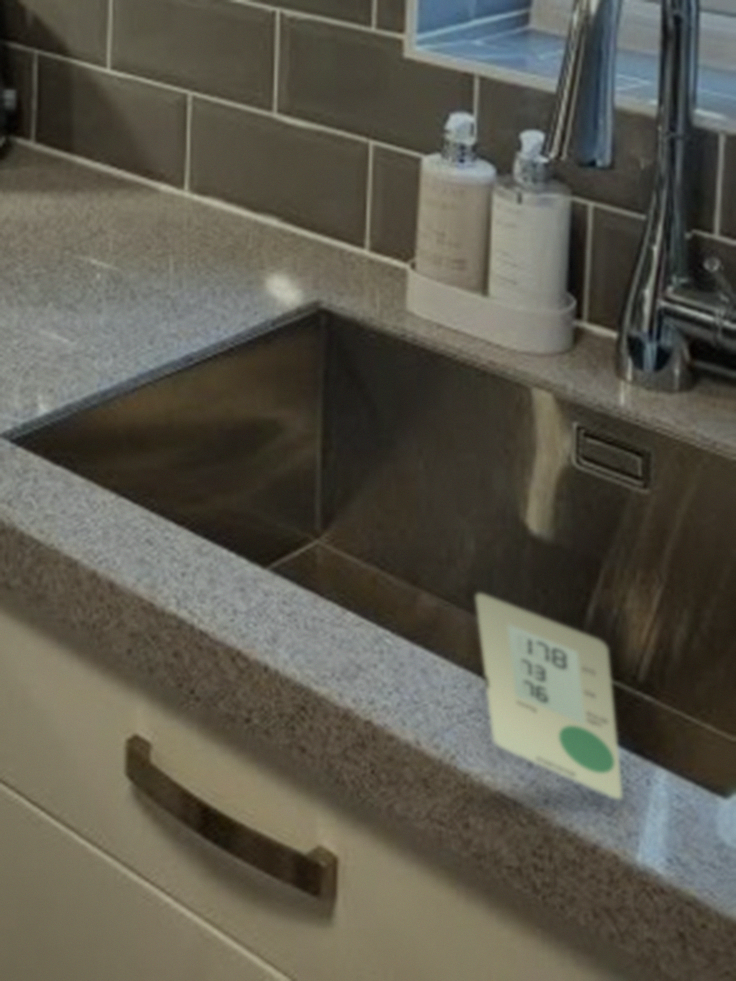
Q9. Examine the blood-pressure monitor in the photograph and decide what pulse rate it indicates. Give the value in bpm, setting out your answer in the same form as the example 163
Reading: 76
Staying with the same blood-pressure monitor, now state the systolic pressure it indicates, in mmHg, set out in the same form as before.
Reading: 178
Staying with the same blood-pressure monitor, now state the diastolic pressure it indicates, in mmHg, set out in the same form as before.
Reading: 73
